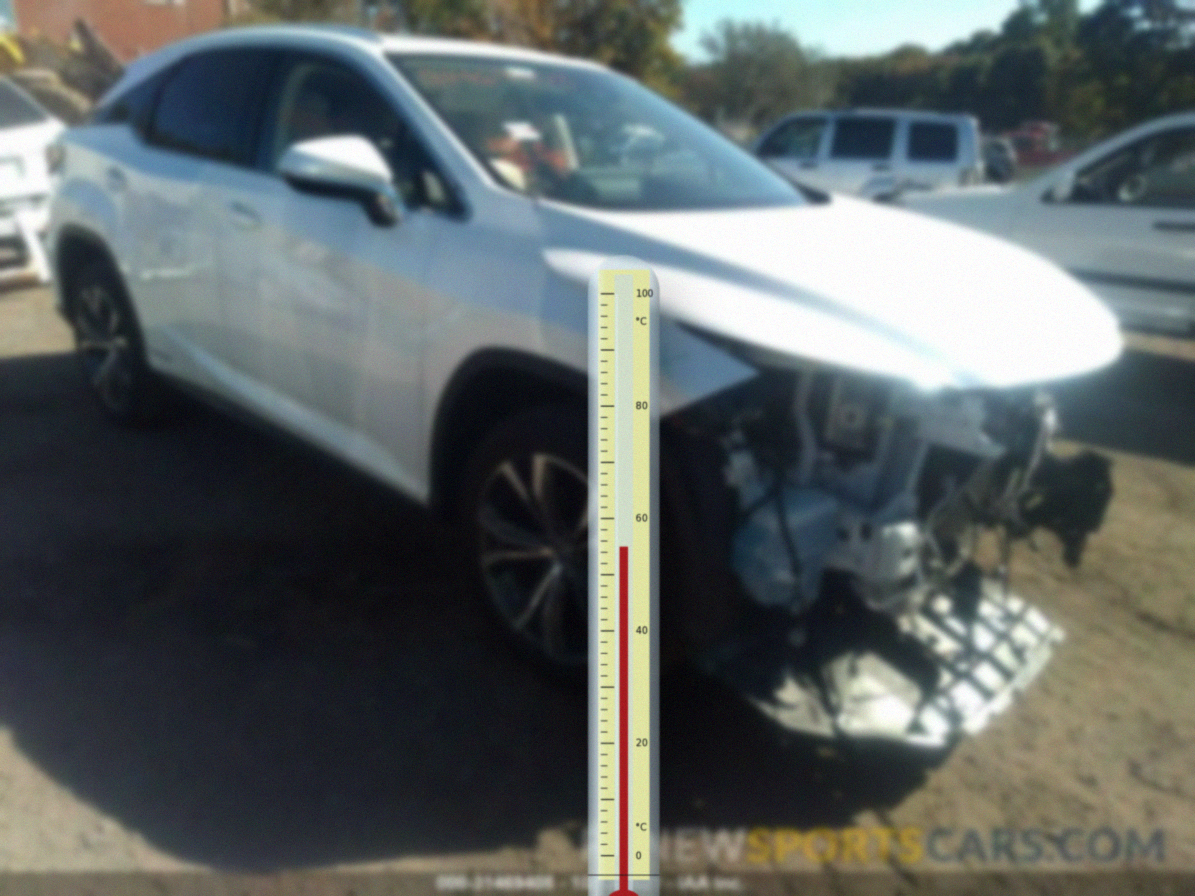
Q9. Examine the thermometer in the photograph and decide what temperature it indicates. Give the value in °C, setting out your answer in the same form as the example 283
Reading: 55
